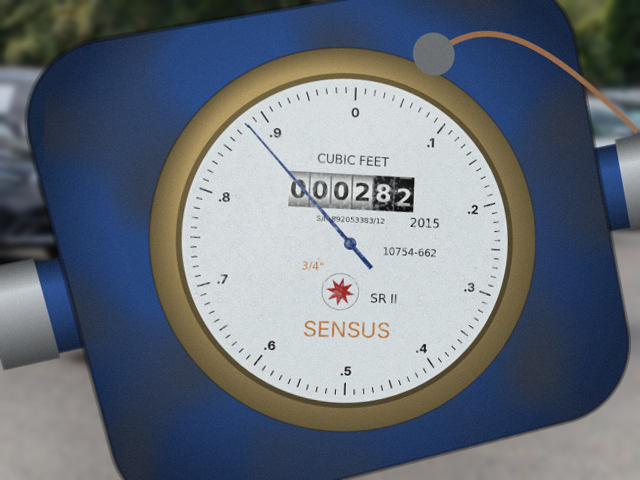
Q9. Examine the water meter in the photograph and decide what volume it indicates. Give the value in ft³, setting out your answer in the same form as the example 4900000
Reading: 281.88
